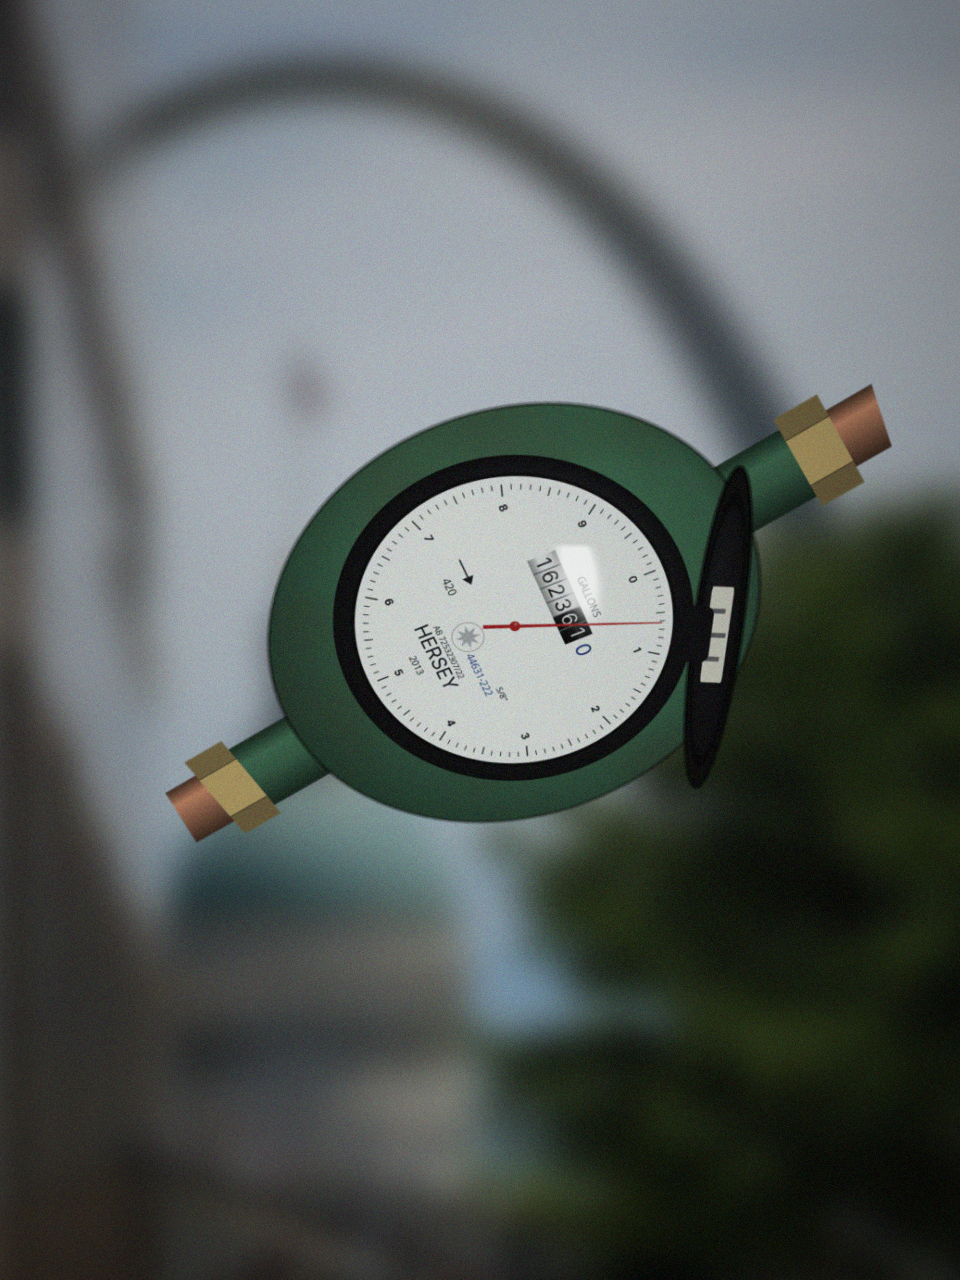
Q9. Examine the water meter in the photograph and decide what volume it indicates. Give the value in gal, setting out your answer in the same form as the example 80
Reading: 1623610.6
